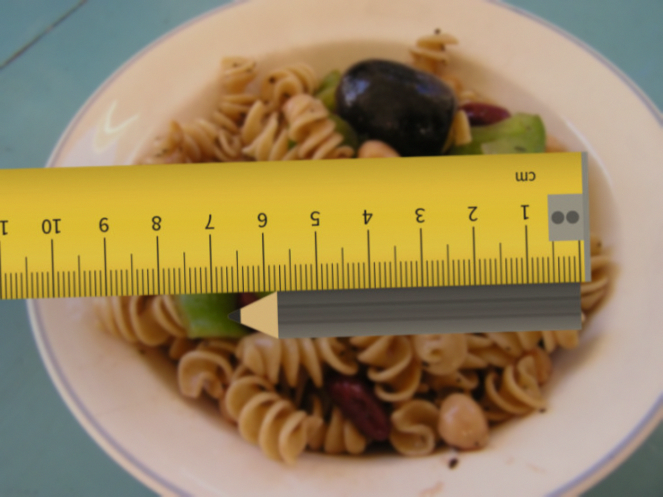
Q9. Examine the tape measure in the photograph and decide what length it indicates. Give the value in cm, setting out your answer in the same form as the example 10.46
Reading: 6.7
